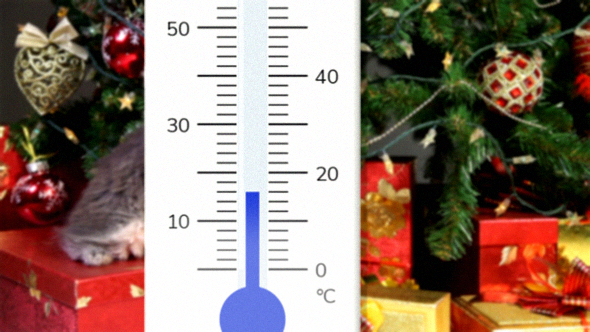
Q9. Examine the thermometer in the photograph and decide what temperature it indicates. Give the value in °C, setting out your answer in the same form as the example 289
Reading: 16
